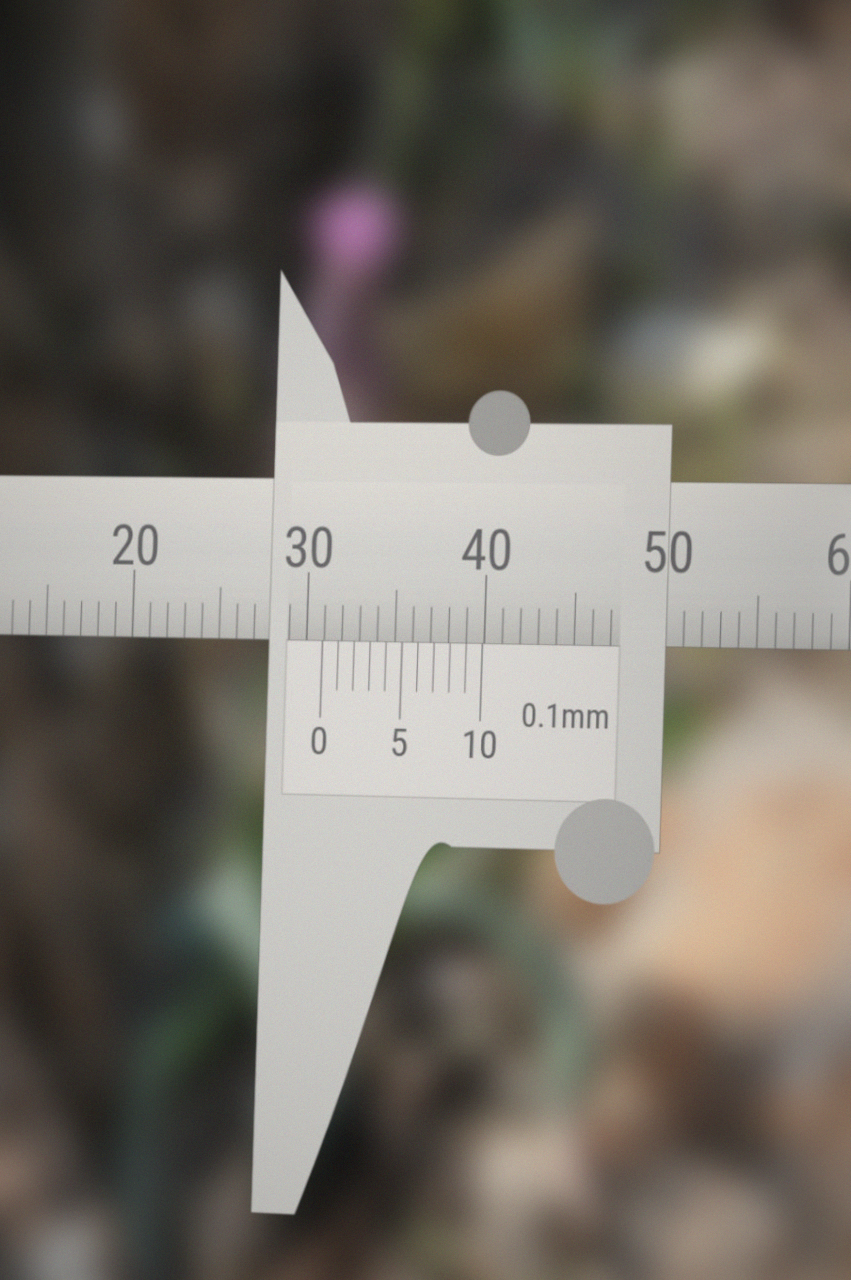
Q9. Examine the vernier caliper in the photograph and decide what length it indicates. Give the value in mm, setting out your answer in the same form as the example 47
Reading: 30.9
